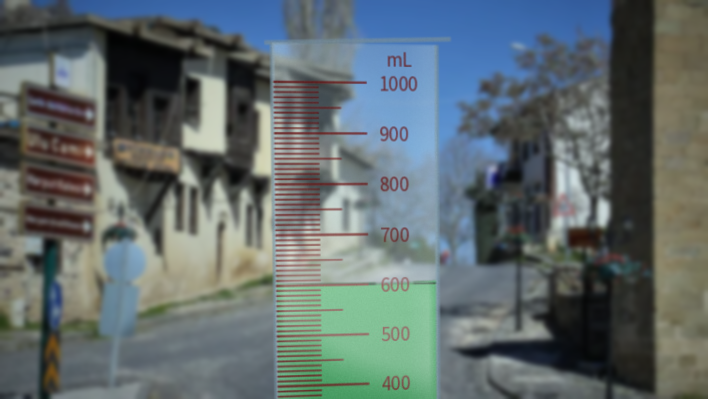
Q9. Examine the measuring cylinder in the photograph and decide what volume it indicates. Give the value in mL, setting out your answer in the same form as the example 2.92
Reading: 600
